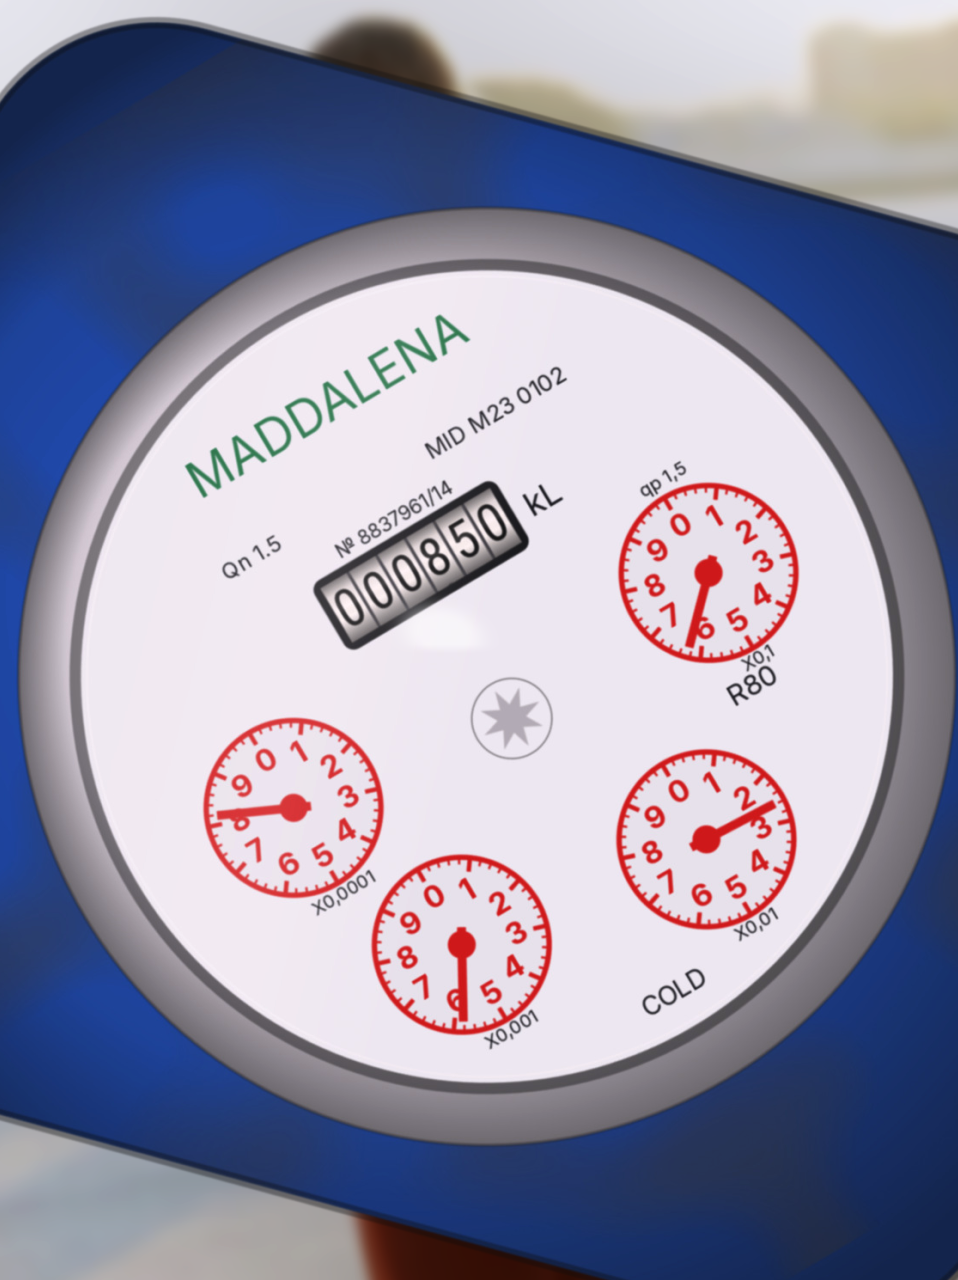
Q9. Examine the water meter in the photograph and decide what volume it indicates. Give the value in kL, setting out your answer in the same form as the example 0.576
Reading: 850.6258
